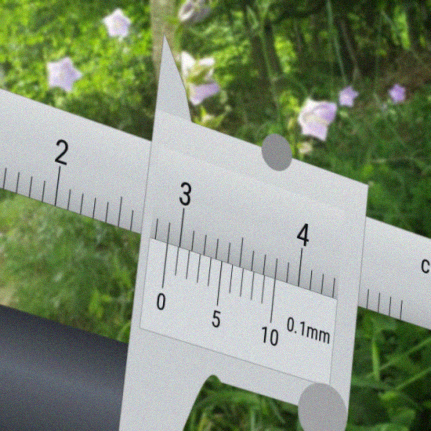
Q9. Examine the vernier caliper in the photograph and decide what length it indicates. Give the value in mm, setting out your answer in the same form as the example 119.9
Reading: 29.0
